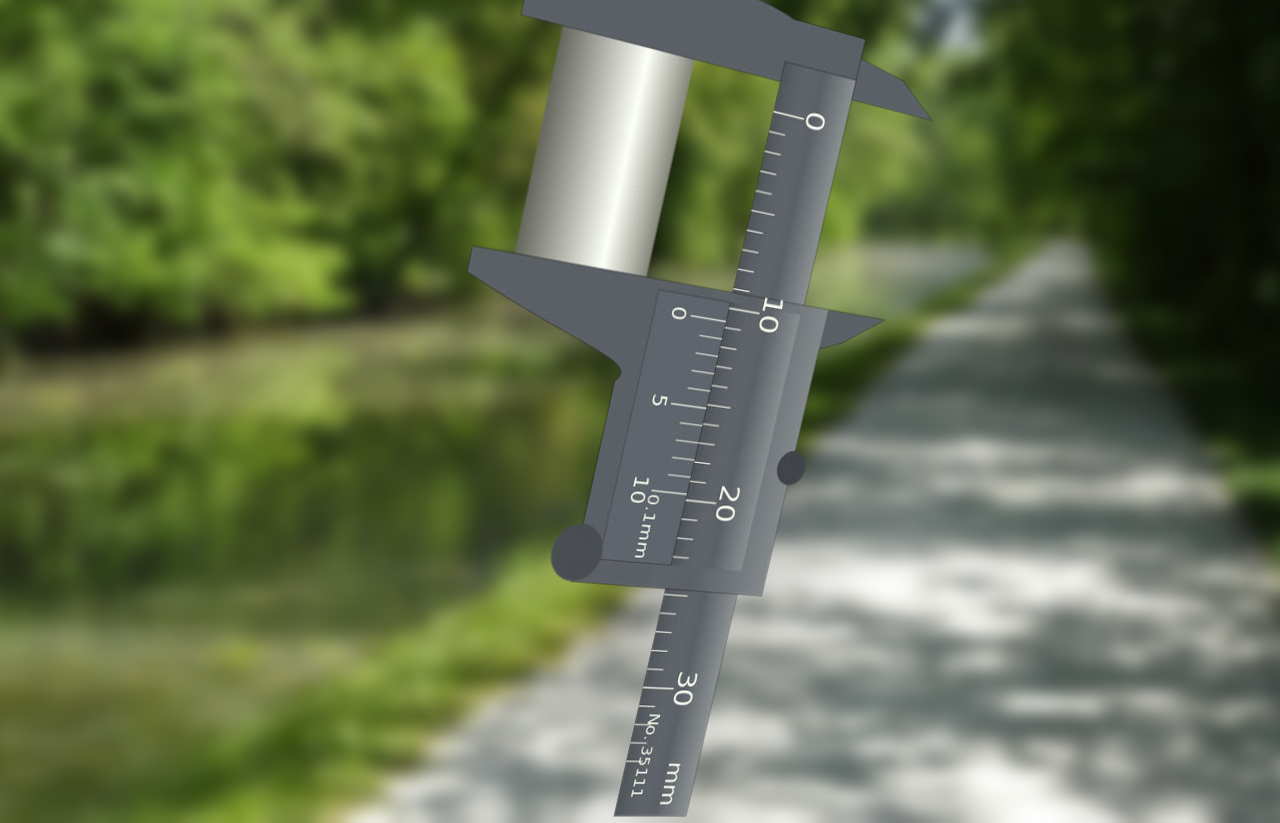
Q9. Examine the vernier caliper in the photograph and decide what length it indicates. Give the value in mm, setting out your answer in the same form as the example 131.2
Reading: 10.7
